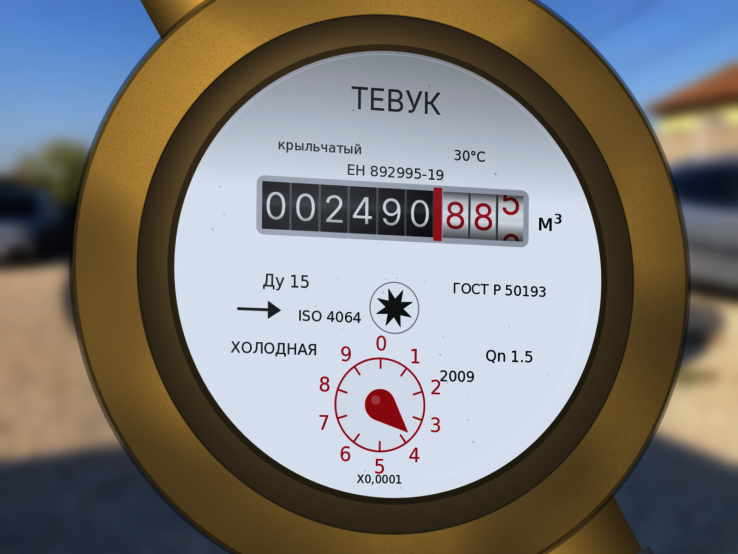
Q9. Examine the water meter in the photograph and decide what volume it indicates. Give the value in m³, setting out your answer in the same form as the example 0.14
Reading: 2490.8853
